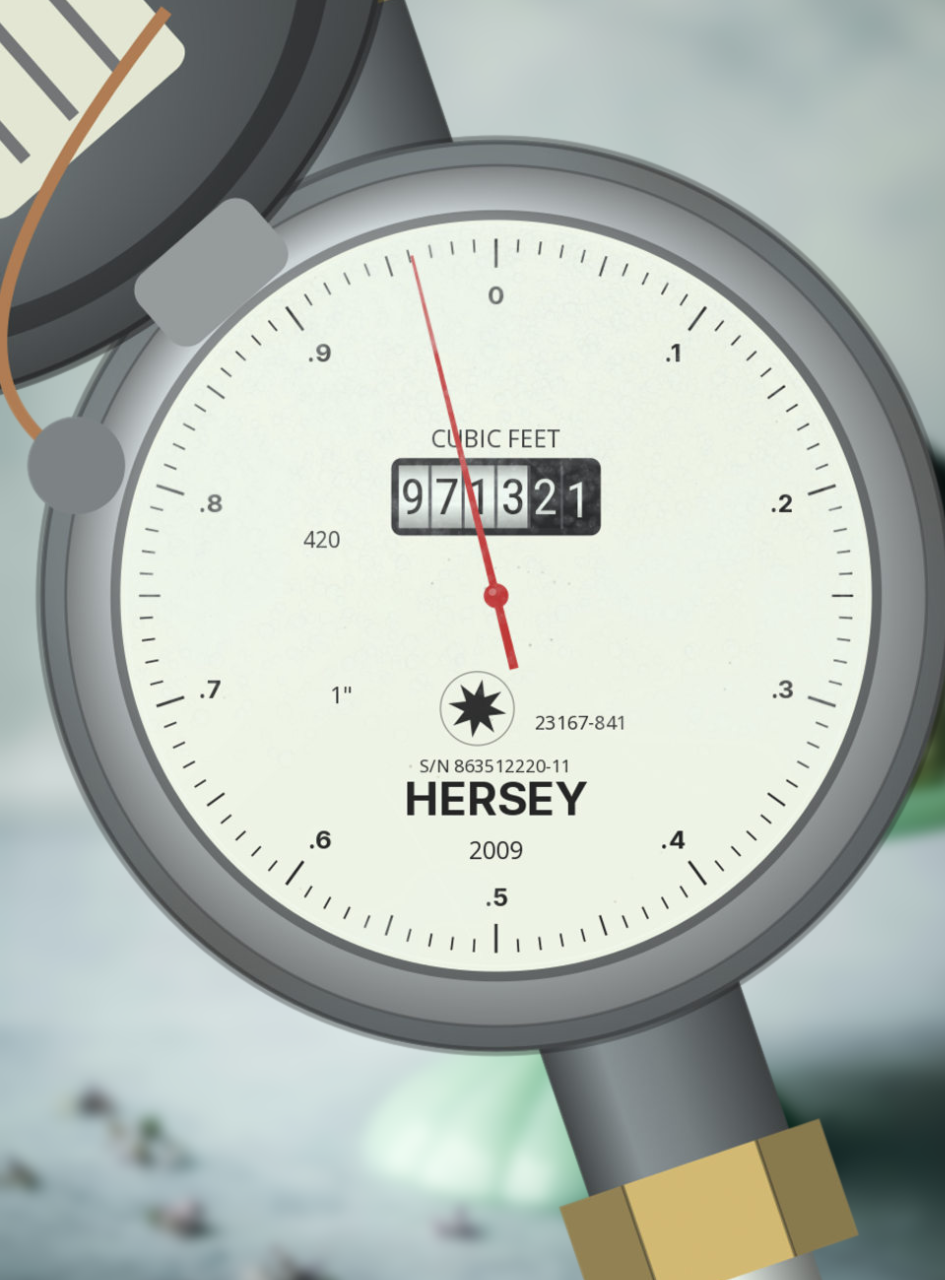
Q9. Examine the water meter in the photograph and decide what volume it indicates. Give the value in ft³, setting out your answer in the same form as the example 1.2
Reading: 971320.96
